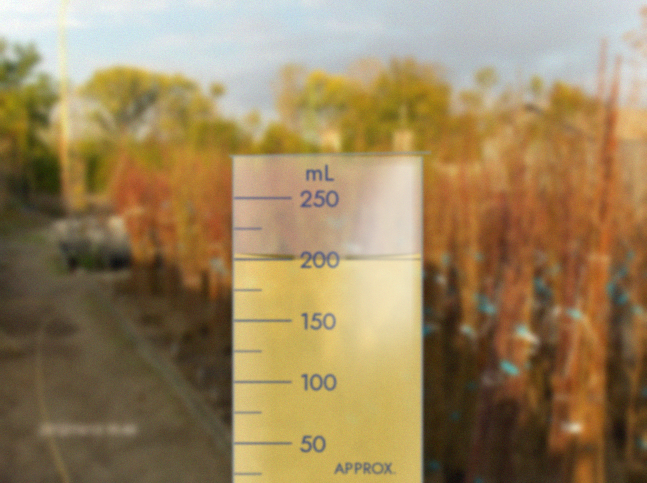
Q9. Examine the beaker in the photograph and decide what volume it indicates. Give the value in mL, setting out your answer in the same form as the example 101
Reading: 200
